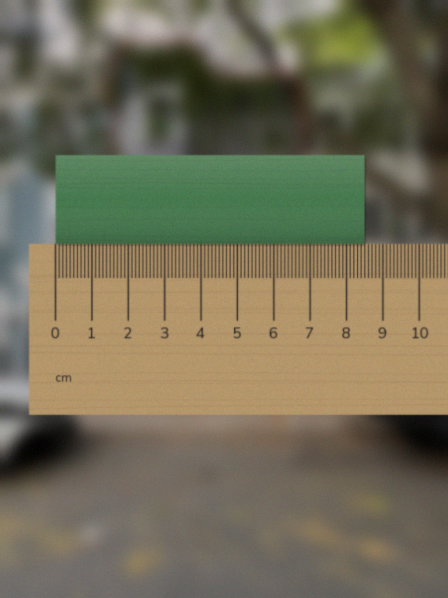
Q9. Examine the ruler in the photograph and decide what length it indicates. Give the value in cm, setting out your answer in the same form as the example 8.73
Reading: 8.5
